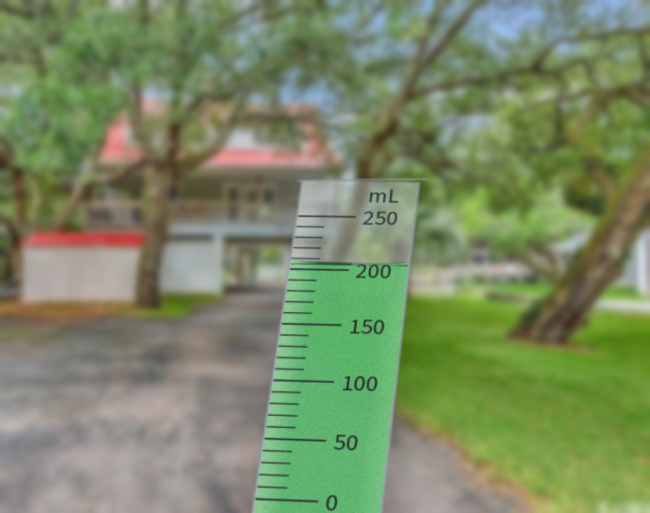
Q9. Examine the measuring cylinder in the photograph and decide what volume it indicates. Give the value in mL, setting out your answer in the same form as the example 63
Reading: 205
